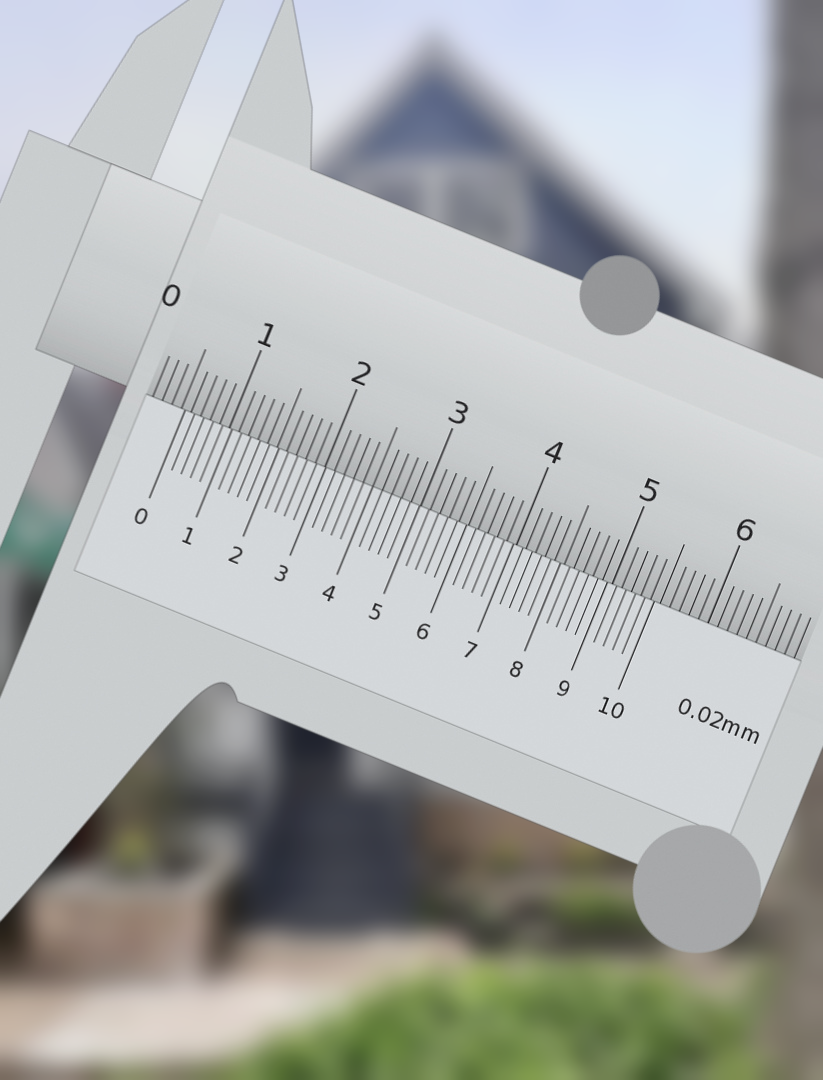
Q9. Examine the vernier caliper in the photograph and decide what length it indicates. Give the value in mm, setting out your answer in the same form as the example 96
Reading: 5.4
